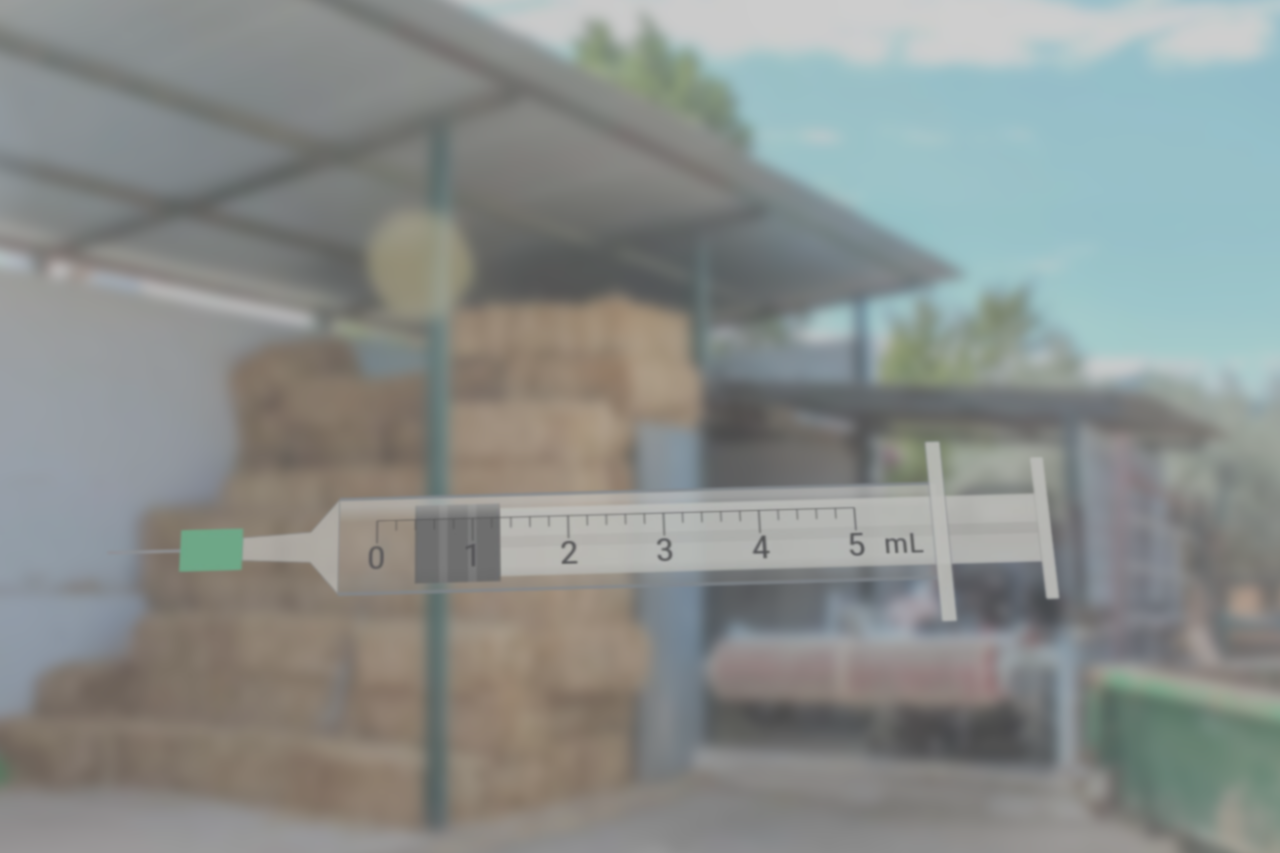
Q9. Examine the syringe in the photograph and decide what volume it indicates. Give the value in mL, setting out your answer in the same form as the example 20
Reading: 0.4
